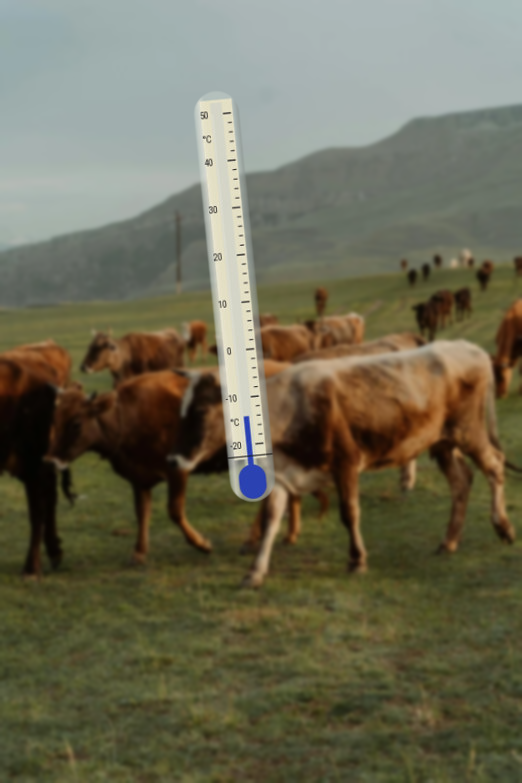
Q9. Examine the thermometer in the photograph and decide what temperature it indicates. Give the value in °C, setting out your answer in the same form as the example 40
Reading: -14
